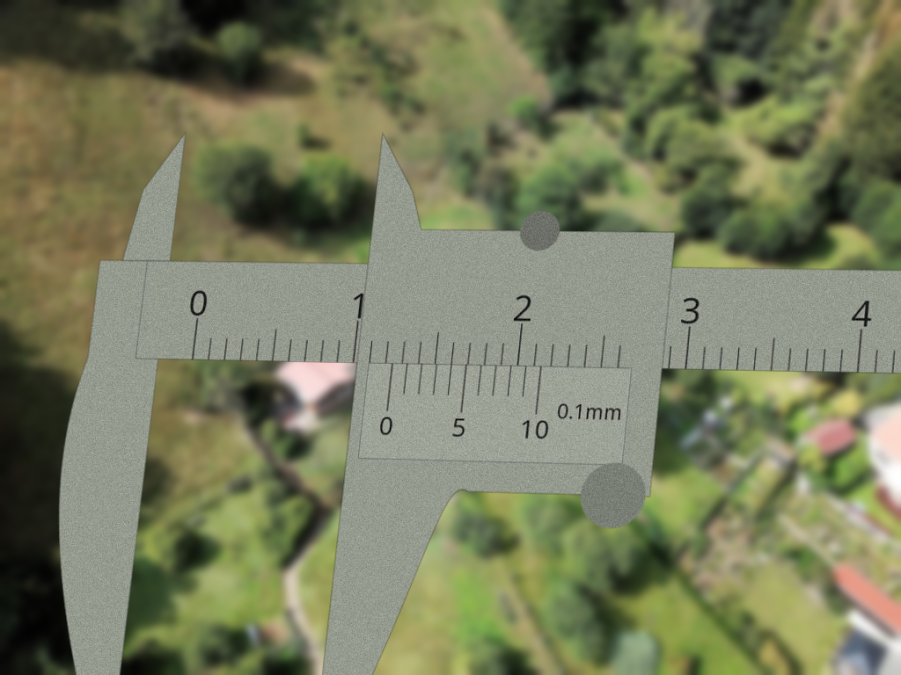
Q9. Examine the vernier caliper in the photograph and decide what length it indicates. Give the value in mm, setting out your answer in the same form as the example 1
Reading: 12.4
